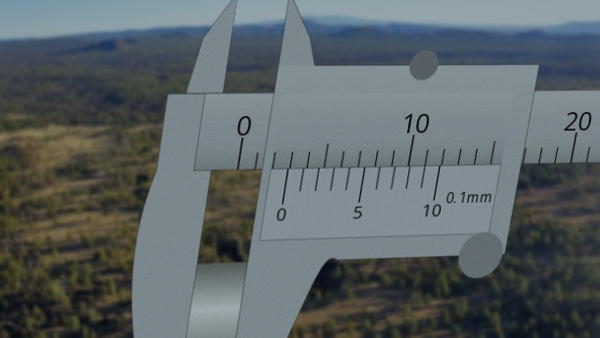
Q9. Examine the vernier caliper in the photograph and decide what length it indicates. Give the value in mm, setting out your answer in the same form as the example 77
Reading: 2.9
